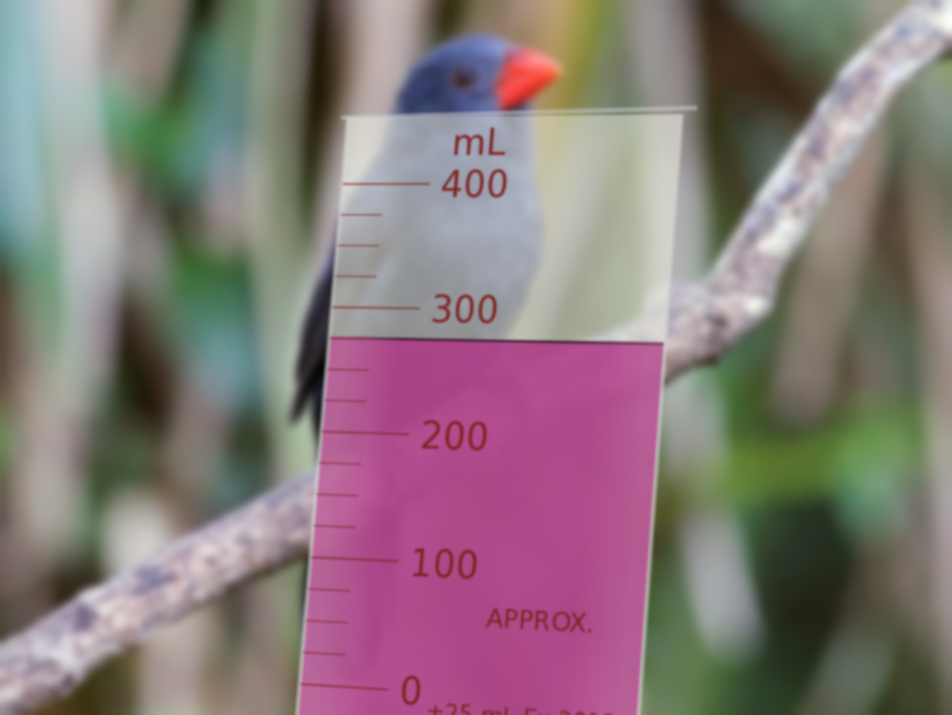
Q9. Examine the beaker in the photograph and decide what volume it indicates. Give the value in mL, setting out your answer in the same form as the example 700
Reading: 275
